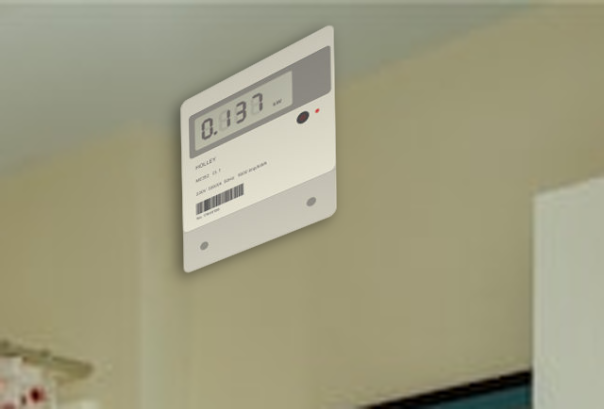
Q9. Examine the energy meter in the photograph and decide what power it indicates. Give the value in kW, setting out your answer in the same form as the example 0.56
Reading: 0.137
